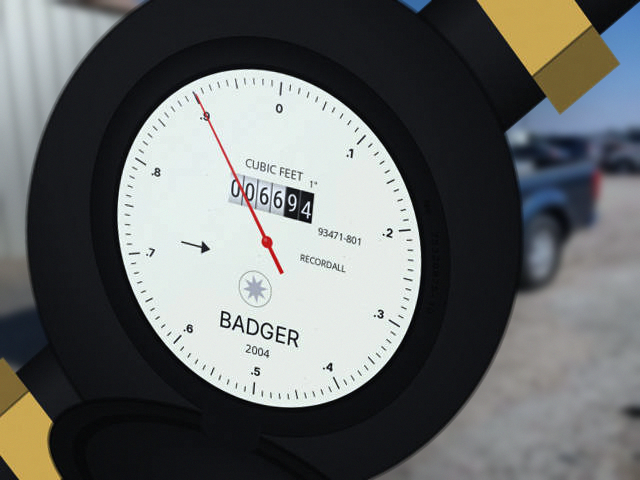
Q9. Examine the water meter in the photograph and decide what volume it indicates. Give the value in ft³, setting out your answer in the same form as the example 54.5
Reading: 6693.90
